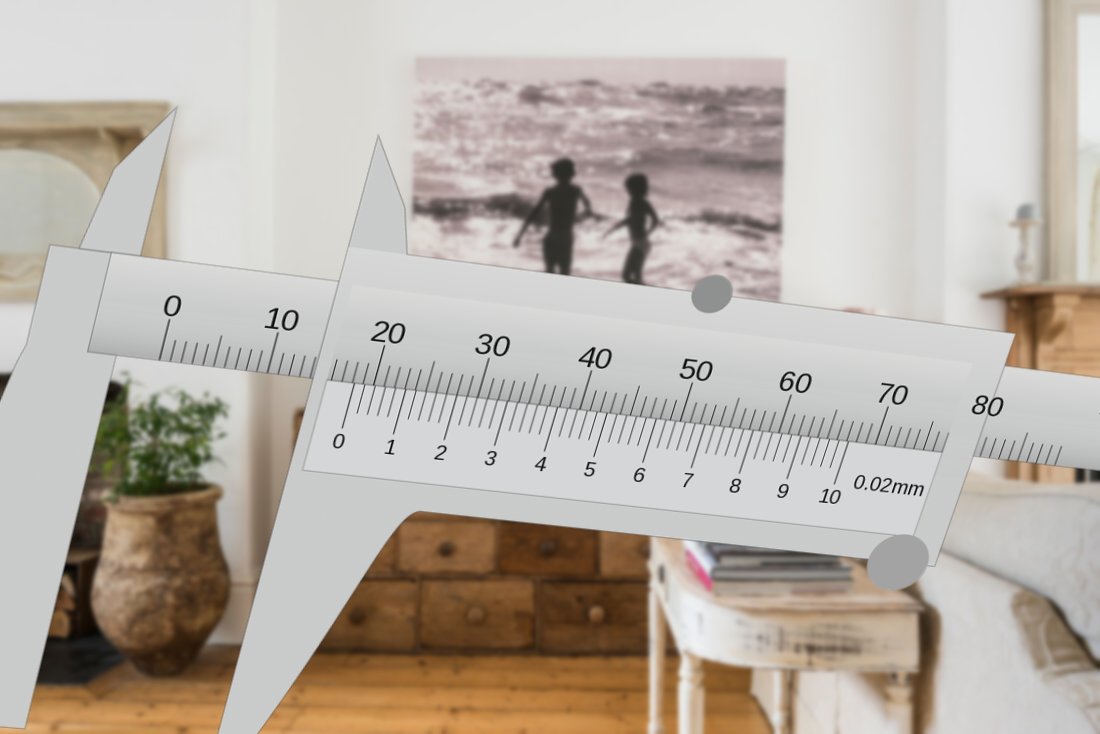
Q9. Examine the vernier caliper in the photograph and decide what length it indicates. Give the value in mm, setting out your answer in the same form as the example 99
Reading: 18.2
